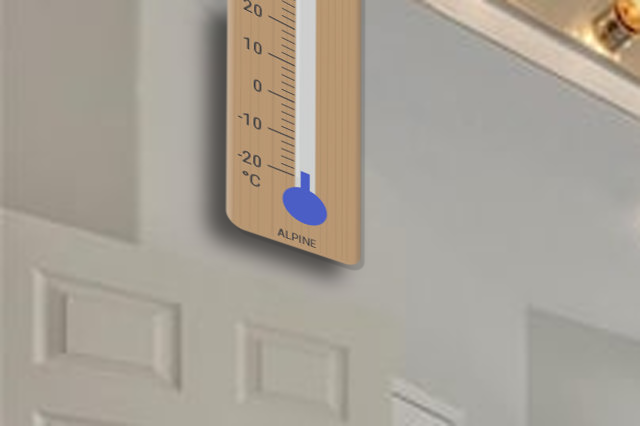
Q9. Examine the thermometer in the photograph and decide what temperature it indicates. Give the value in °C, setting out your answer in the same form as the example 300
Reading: -18
